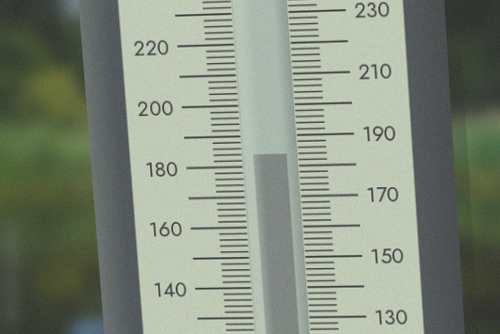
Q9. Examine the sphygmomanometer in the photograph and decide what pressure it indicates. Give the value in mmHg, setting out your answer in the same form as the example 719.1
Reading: 184
